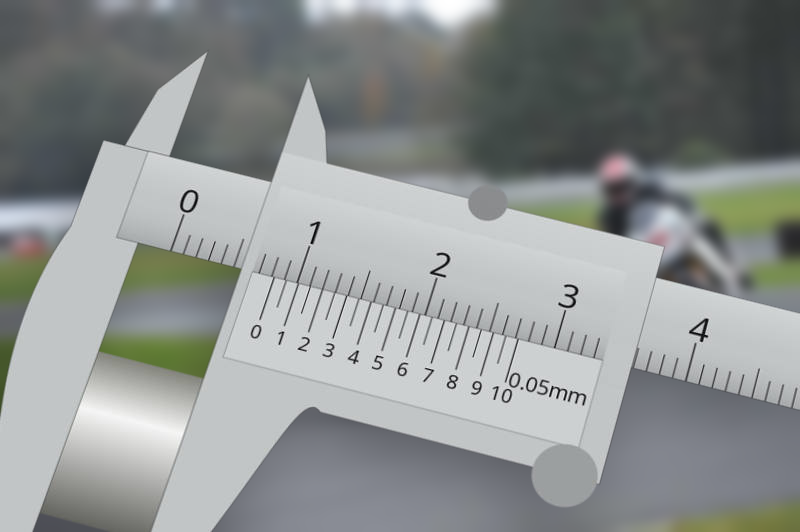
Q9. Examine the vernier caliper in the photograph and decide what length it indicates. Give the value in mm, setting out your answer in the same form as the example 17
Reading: 8.2
